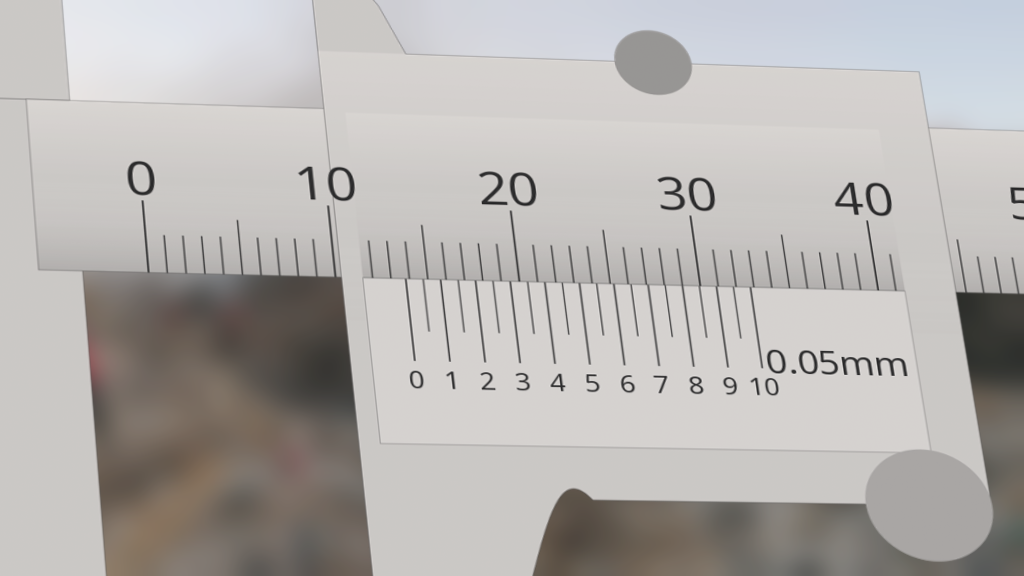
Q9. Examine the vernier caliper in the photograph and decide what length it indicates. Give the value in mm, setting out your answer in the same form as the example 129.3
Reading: 13.8
